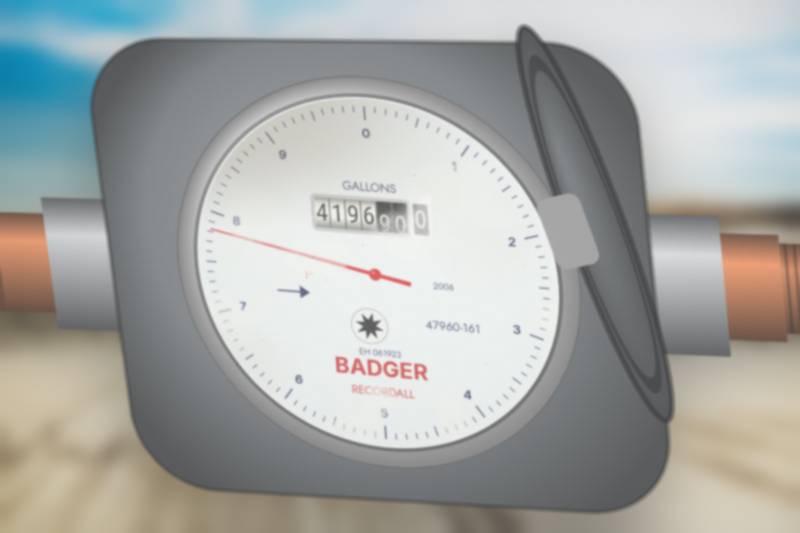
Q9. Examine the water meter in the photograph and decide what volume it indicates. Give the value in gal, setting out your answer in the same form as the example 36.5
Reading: 4196897.8
